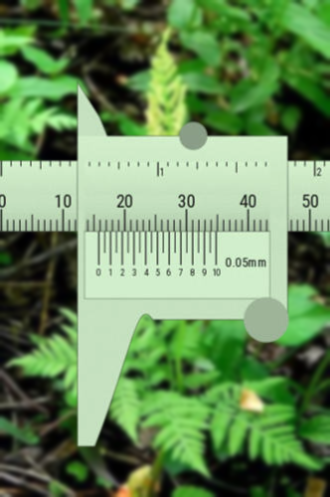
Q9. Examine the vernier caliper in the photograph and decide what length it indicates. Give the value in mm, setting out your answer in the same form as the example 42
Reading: 15.8
